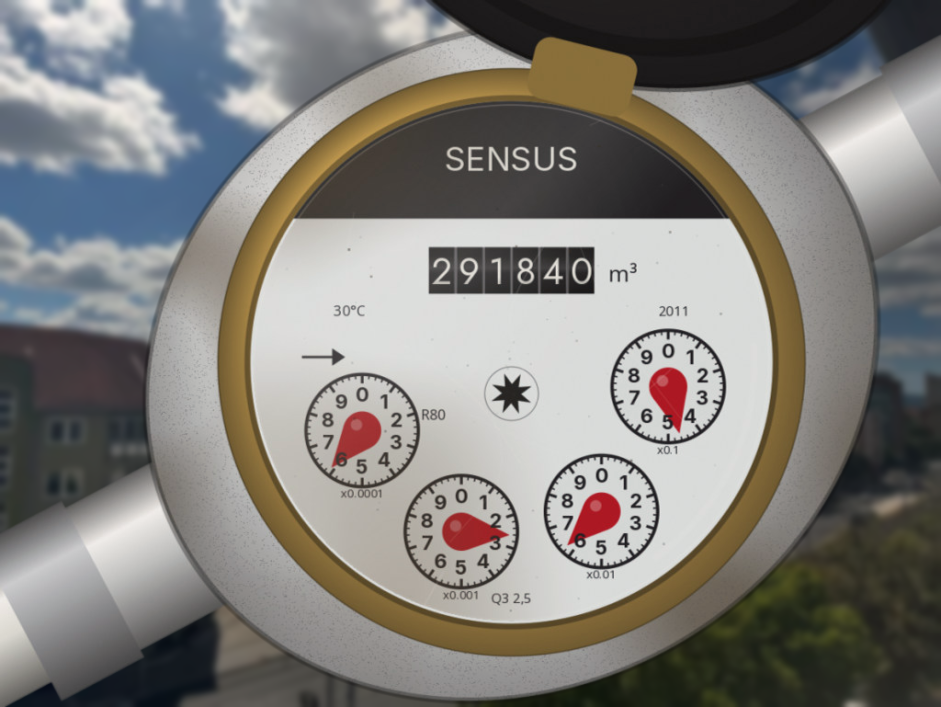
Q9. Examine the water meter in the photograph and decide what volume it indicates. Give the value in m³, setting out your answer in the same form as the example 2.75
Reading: 291840.4626
